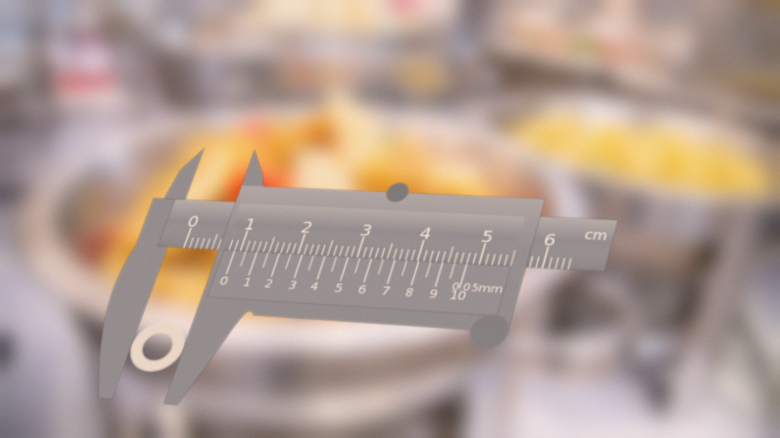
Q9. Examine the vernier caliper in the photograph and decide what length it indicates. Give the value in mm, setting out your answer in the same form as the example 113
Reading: 9.0
